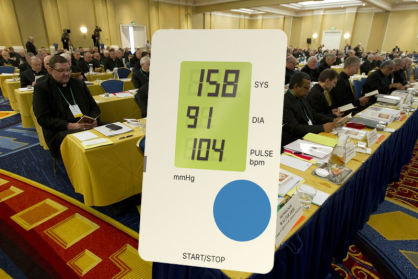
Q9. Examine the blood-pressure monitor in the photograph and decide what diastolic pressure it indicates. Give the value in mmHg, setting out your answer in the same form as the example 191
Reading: 91
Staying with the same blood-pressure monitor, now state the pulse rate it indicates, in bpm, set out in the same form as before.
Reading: 104
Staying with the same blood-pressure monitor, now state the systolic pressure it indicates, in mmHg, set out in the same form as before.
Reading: 158
